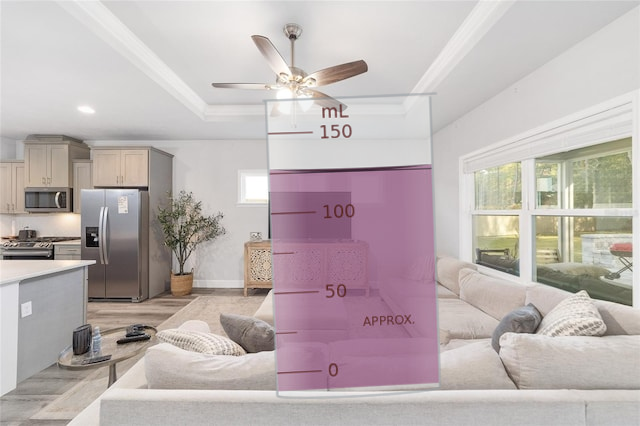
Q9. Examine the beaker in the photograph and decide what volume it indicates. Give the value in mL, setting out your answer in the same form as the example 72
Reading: 125
